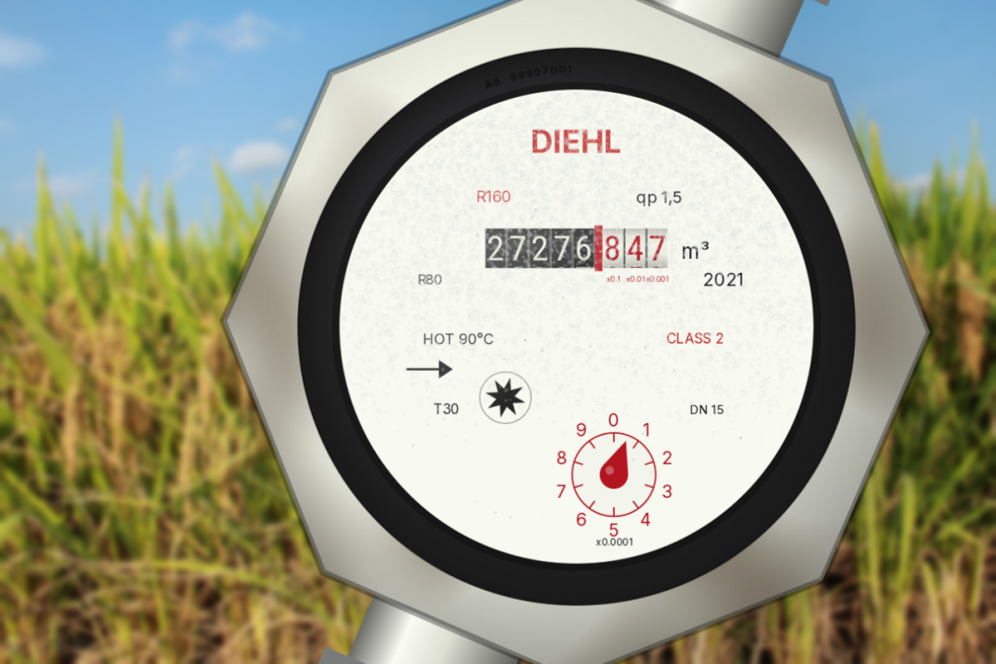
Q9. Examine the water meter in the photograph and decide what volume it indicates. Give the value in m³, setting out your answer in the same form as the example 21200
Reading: 27276.8470
